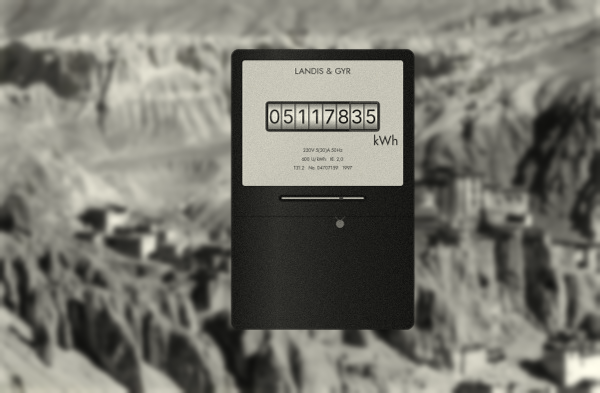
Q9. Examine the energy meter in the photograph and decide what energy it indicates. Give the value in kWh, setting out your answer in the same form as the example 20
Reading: 51178.35
